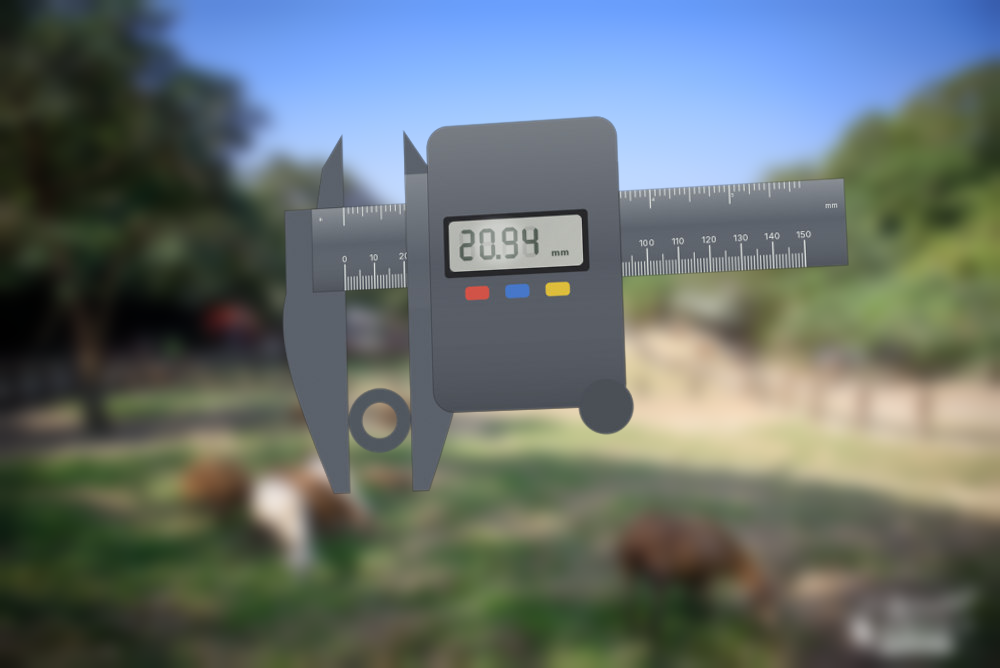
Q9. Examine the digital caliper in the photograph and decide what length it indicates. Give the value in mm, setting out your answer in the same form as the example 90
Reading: 20.94
